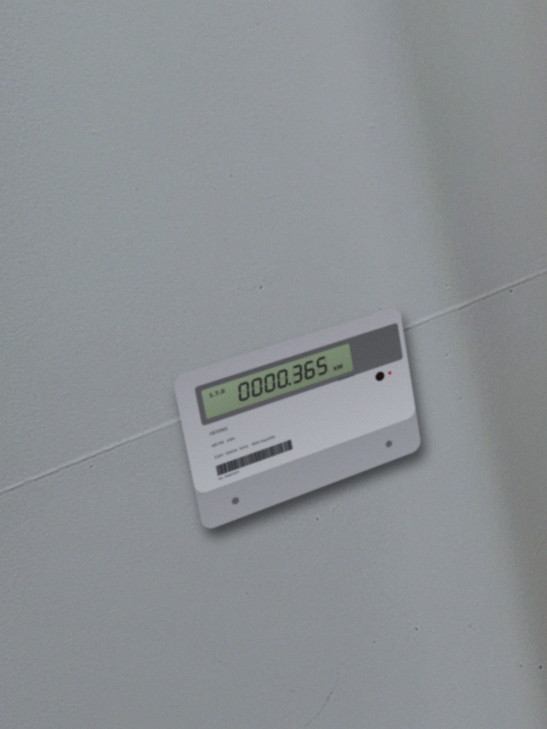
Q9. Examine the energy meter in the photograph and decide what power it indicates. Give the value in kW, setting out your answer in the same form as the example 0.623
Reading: 0.365
